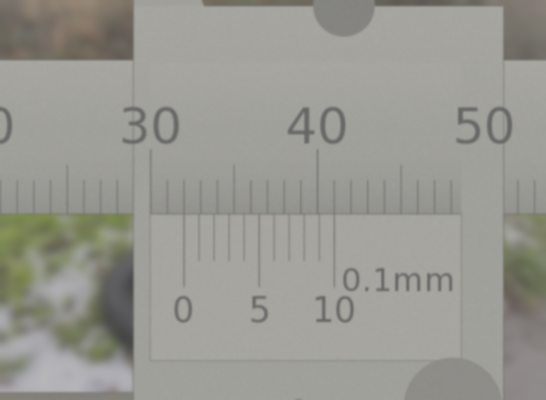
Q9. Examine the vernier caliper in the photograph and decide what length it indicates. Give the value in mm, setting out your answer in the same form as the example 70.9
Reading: 32.0
